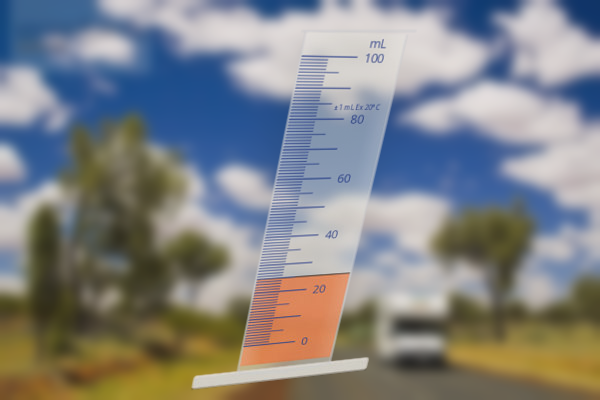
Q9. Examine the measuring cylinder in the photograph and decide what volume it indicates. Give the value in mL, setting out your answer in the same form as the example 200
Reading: 25
